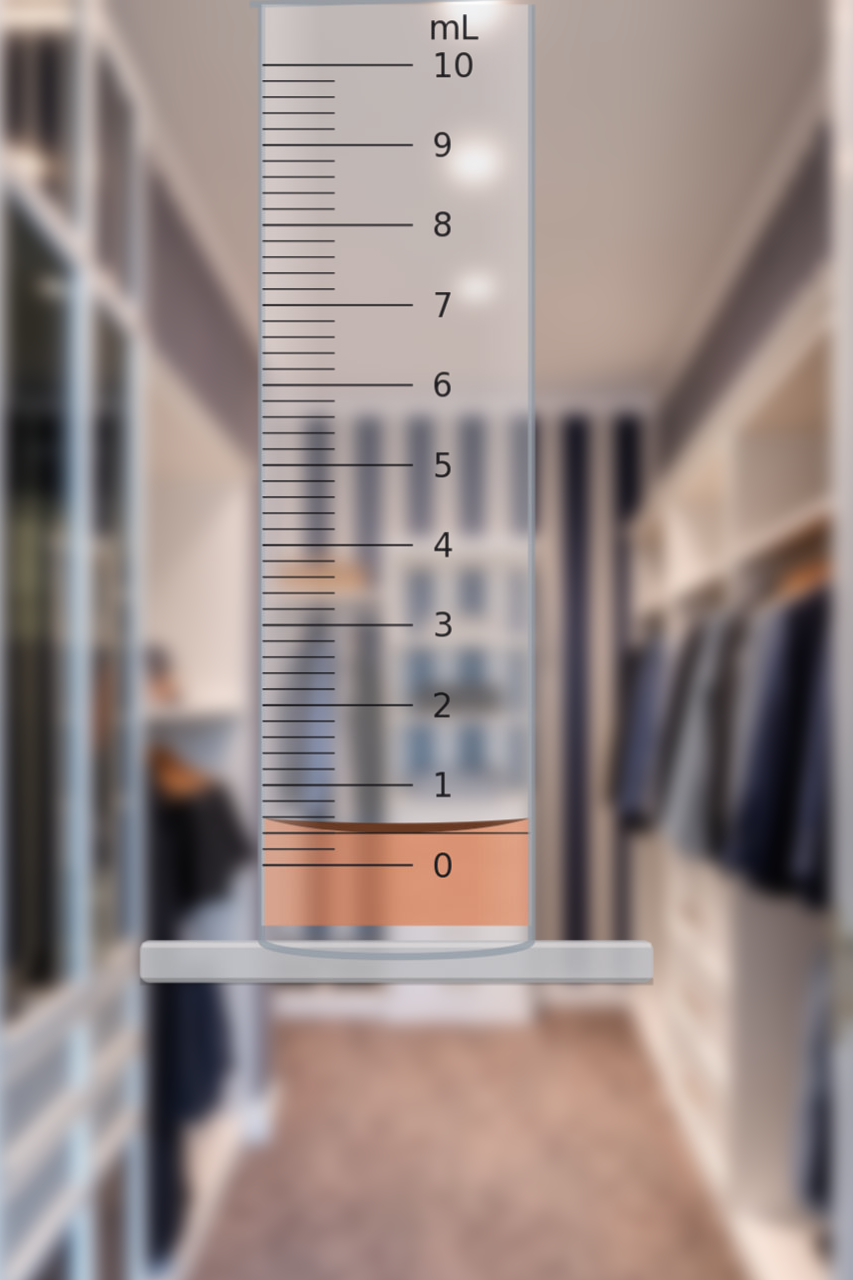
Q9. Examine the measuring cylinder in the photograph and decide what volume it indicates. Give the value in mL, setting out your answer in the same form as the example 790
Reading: 0.4
